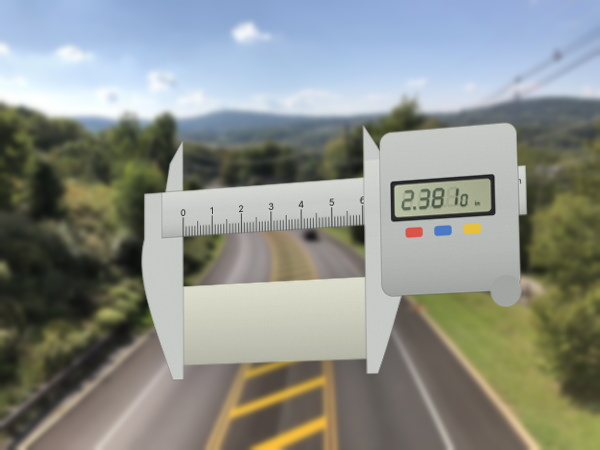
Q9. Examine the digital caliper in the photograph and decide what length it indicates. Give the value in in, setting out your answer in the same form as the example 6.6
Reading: 2.3810
